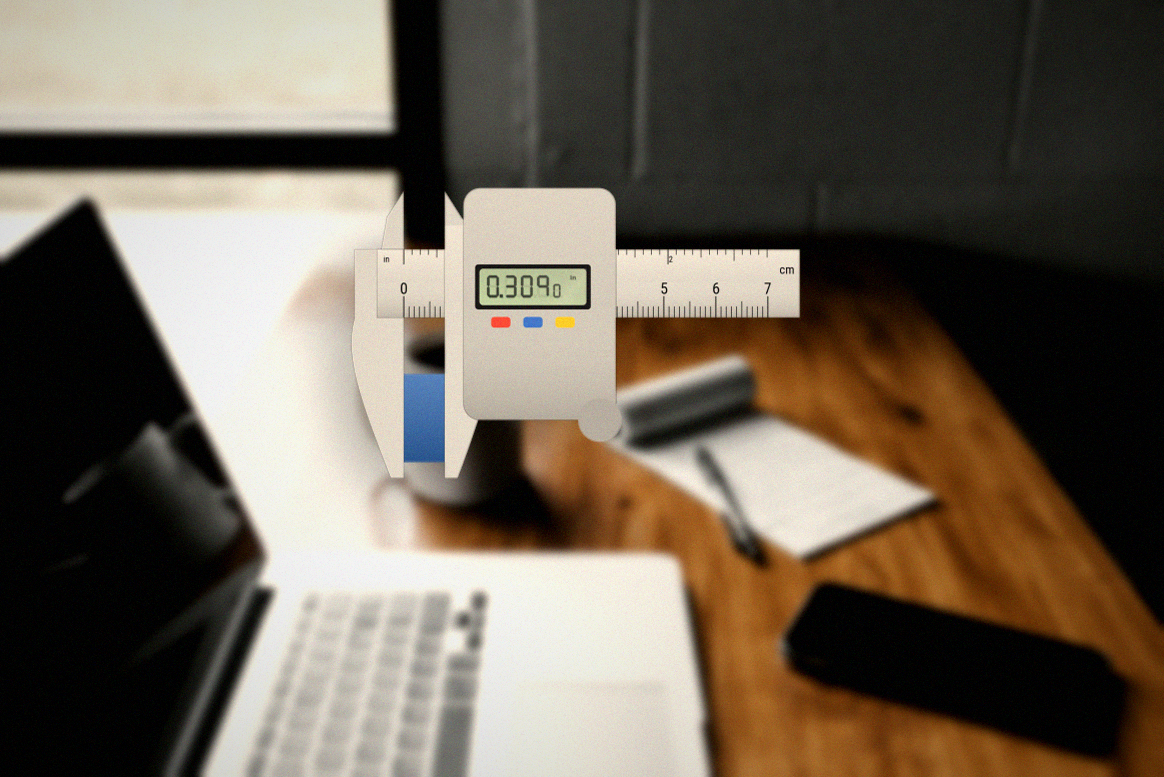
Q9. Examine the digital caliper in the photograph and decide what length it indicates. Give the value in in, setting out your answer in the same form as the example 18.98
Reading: 0.3090
